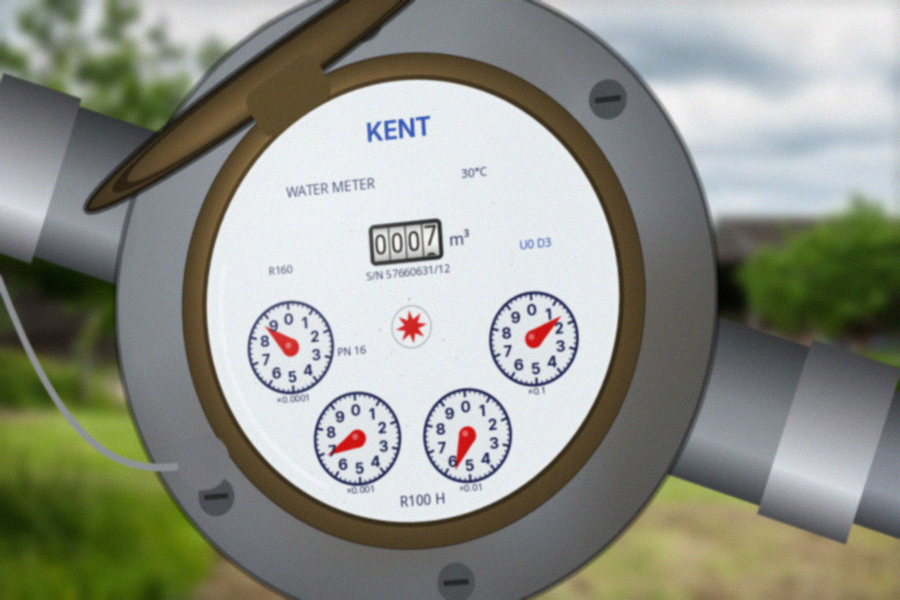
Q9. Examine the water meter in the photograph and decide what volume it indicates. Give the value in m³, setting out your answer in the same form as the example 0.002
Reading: 7.1568
